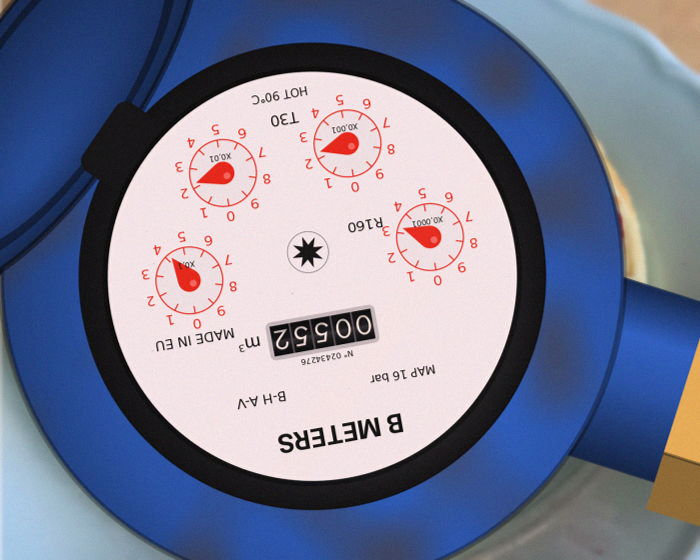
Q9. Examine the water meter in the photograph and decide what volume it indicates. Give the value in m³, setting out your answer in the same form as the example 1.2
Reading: 552.4223
